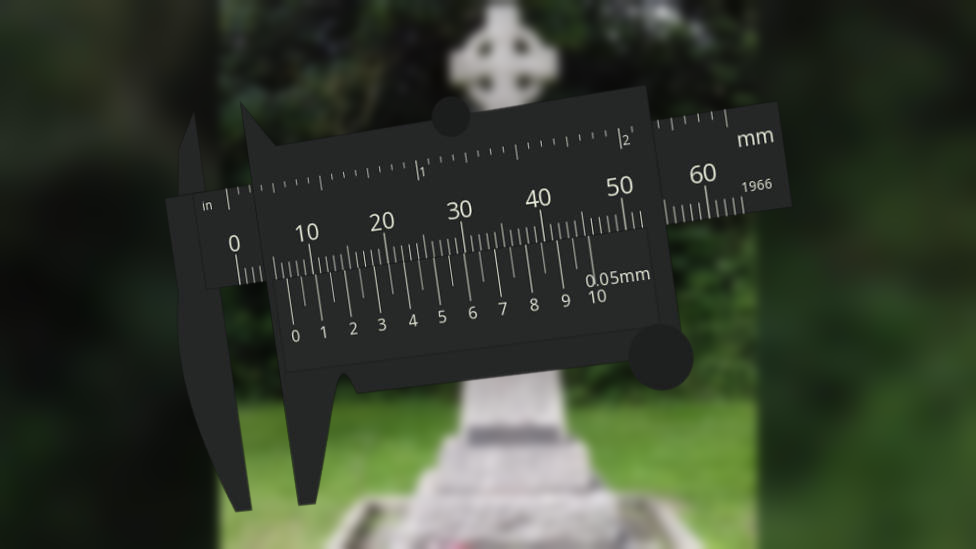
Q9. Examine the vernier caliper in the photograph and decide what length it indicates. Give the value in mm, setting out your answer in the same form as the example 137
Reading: 6.4
